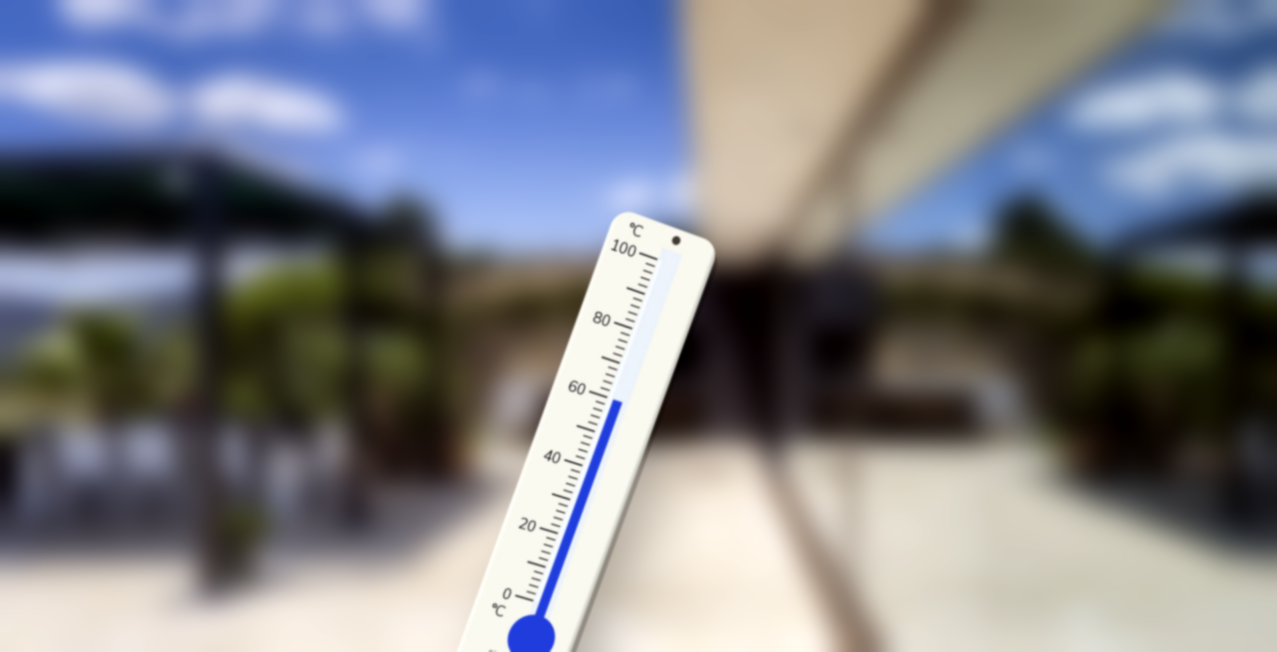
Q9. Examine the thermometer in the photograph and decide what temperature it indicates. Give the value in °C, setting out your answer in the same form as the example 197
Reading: 60
